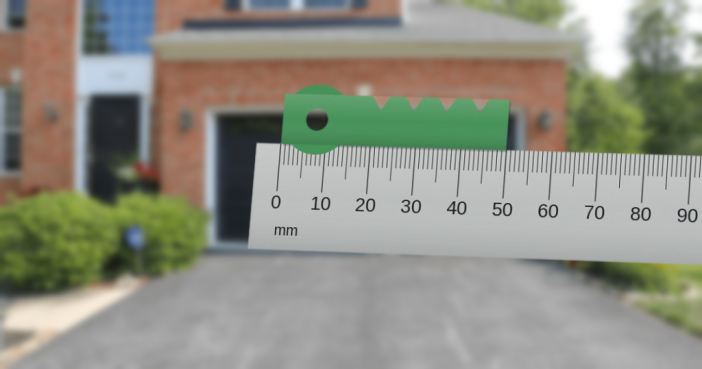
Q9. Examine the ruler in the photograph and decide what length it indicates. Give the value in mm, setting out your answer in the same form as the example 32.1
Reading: 50
